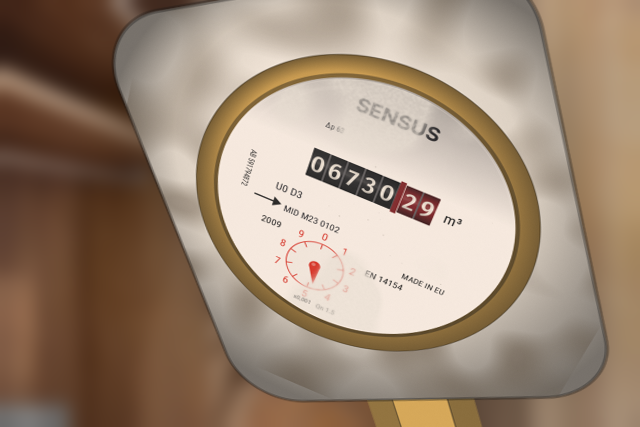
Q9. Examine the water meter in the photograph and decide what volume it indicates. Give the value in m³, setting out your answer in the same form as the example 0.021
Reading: 6730.294
